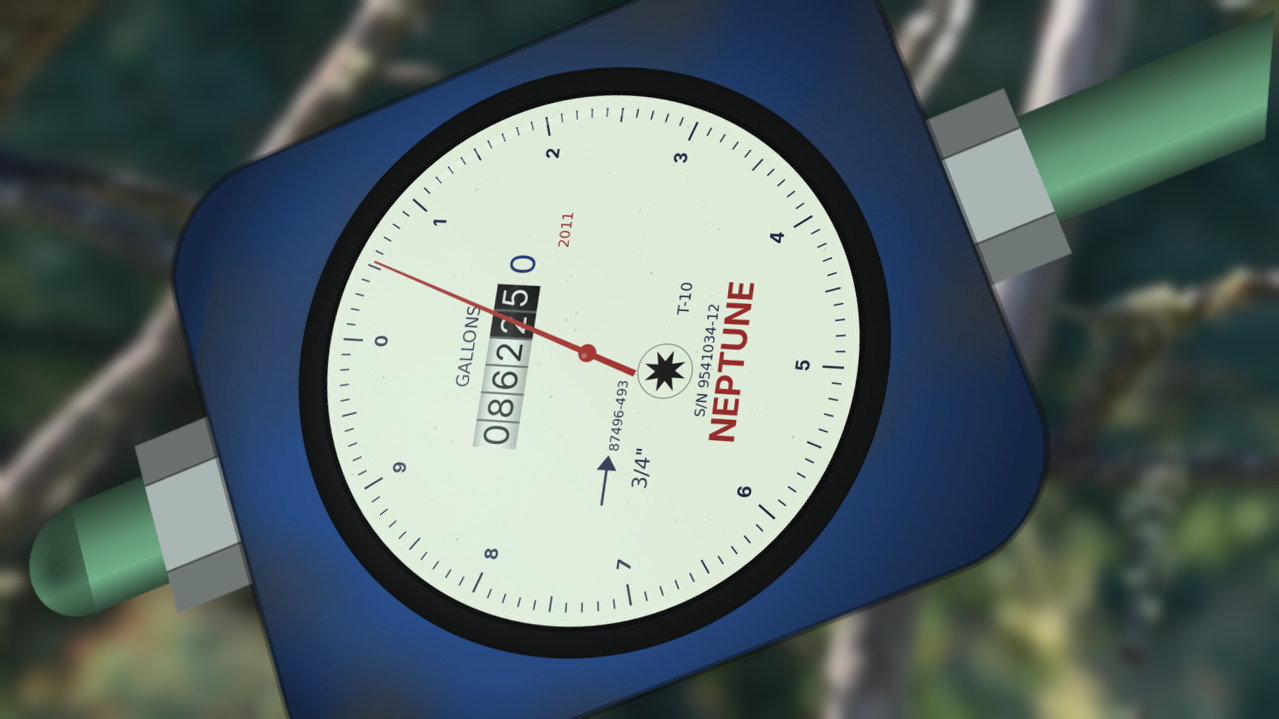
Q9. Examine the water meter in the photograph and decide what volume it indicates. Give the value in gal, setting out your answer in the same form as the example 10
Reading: 862250.5
